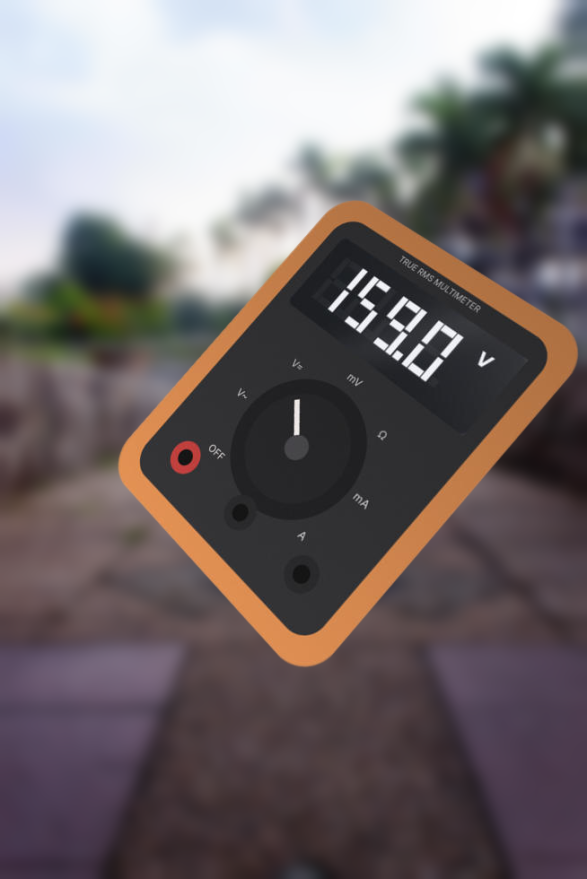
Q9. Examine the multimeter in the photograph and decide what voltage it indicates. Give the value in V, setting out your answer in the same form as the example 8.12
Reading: 159.0
